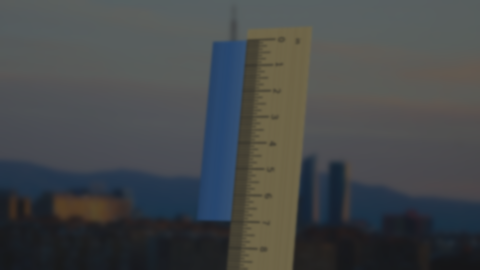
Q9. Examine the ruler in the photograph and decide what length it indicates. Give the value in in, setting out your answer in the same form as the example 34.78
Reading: 7
